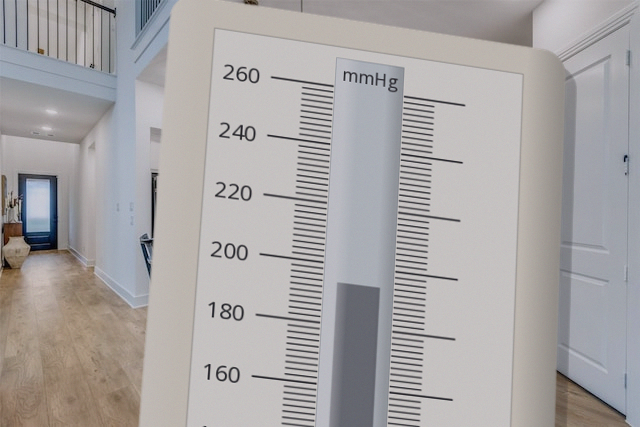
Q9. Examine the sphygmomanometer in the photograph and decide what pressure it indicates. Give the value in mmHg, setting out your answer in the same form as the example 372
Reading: 194
